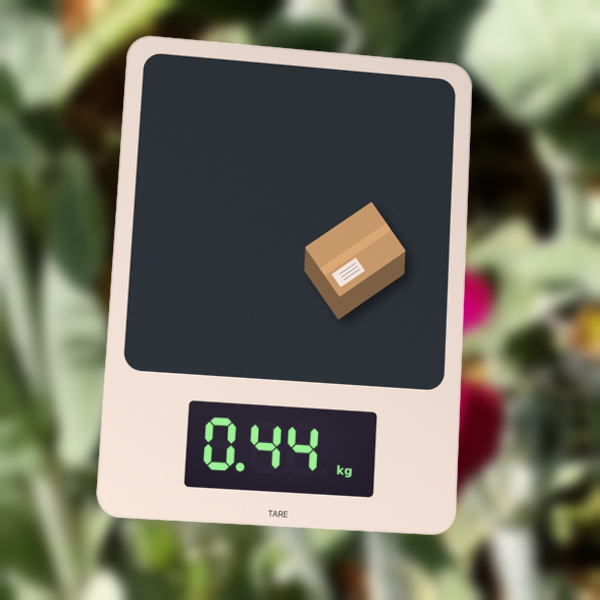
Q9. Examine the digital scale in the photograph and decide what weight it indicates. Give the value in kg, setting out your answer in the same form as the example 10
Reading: 0.44
